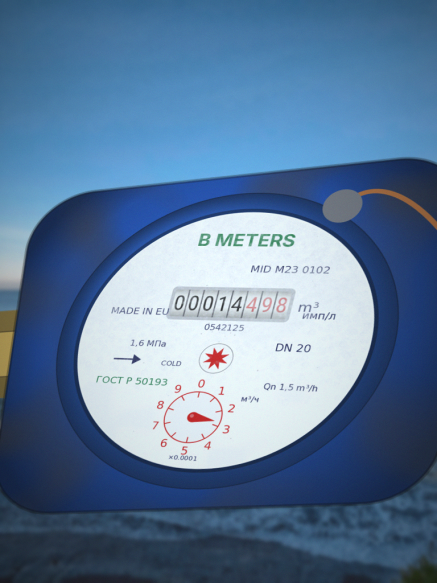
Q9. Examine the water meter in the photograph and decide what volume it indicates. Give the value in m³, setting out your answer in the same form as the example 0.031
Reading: 14.4982
